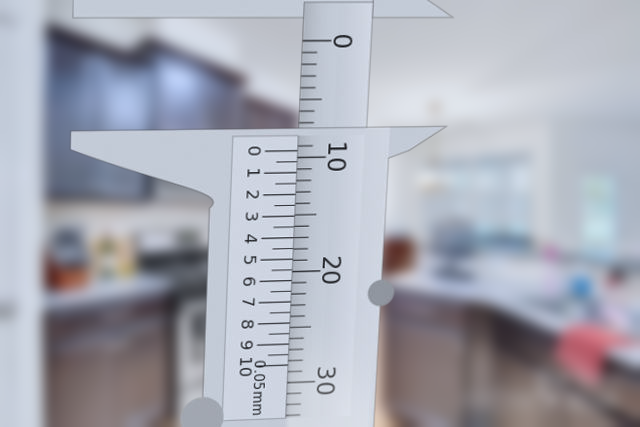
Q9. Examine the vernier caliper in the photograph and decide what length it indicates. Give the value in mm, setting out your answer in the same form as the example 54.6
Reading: 9.4
